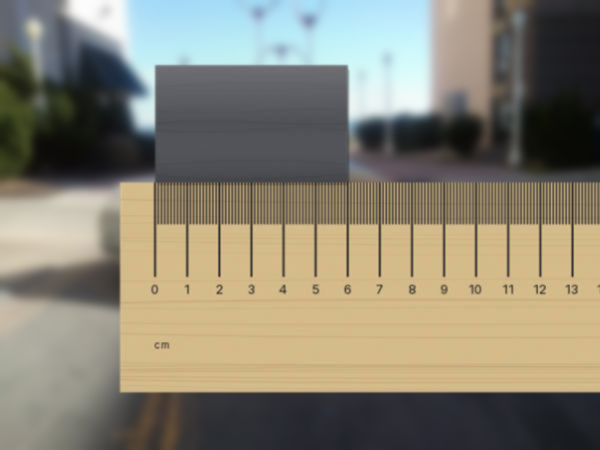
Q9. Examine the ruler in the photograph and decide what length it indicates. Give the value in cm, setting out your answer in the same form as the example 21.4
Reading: 6
